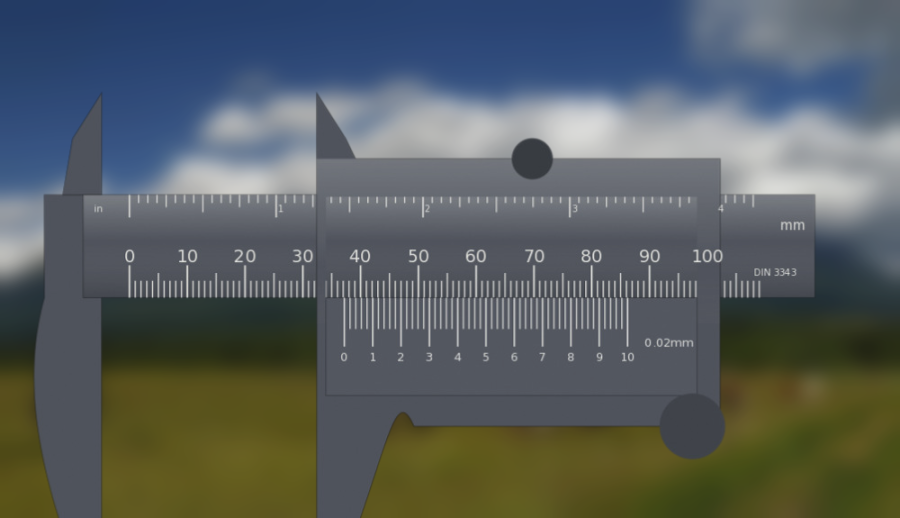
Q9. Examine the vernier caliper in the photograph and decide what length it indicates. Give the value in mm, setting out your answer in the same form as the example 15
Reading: 37.2
